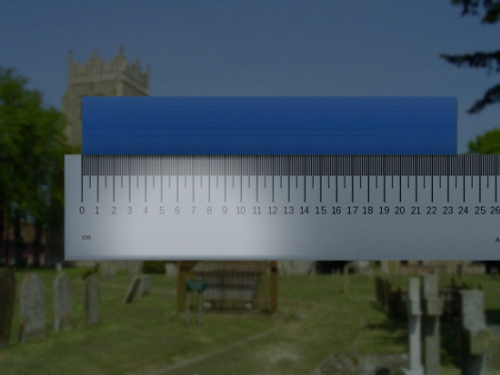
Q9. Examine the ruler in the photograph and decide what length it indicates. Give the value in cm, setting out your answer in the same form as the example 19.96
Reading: 23.5
